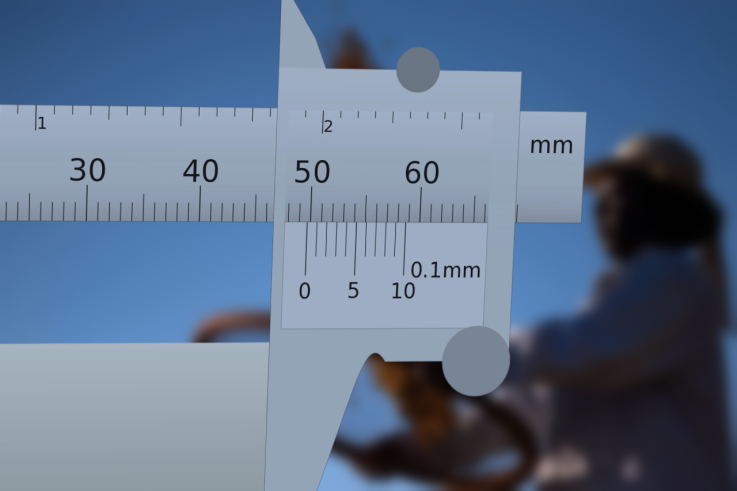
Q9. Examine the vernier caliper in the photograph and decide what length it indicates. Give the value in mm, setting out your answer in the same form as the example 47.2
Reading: 49.7
